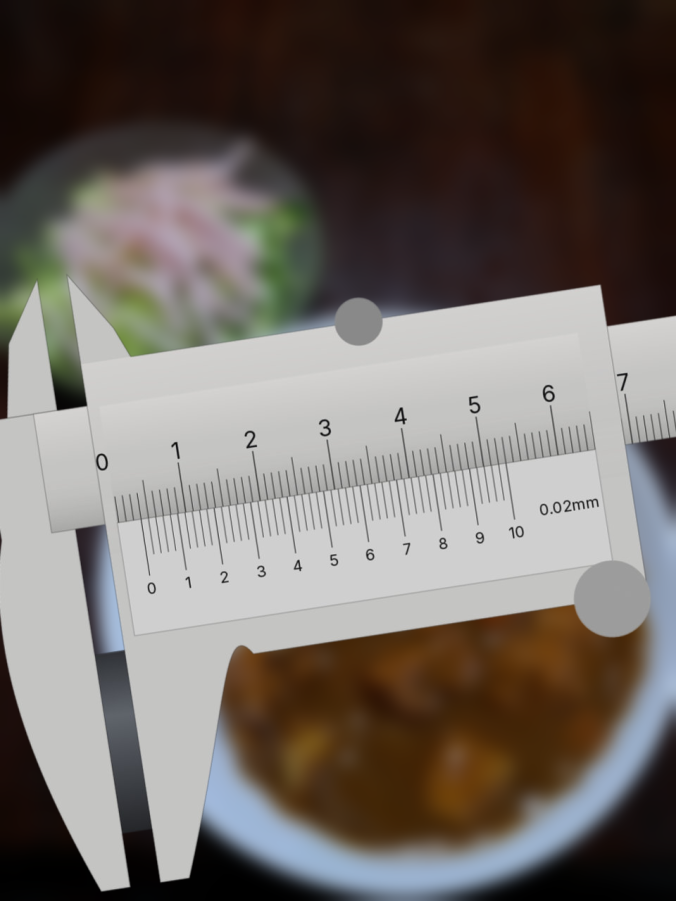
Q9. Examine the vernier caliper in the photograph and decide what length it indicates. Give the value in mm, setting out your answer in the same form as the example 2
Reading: 4.0
